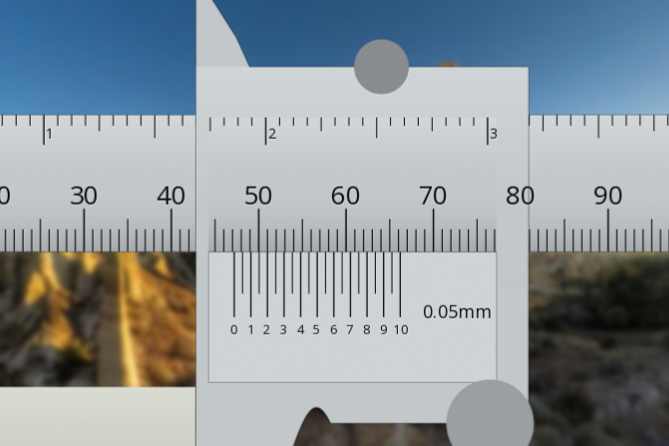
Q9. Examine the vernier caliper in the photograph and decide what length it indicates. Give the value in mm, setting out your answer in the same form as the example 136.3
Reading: 47.2
